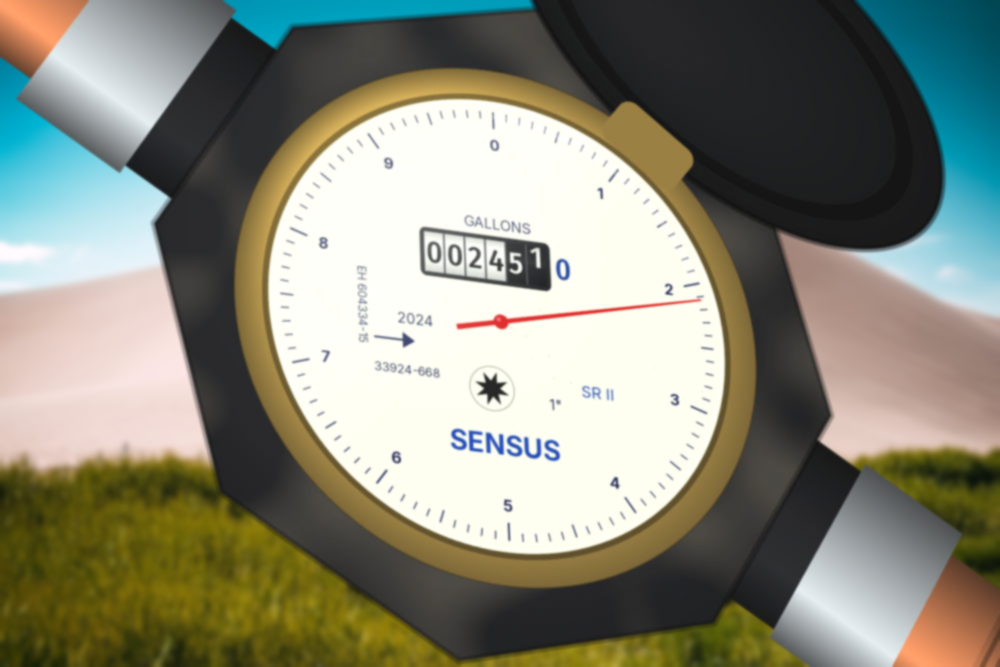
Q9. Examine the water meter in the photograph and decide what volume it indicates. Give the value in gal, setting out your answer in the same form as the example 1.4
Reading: 24512.1
